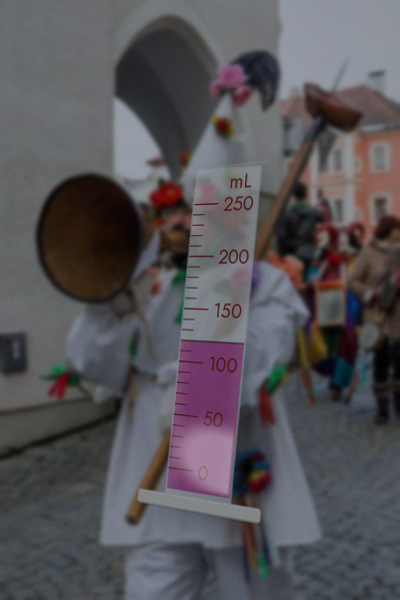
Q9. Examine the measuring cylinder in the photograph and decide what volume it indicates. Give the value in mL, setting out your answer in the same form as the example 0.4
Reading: 120
